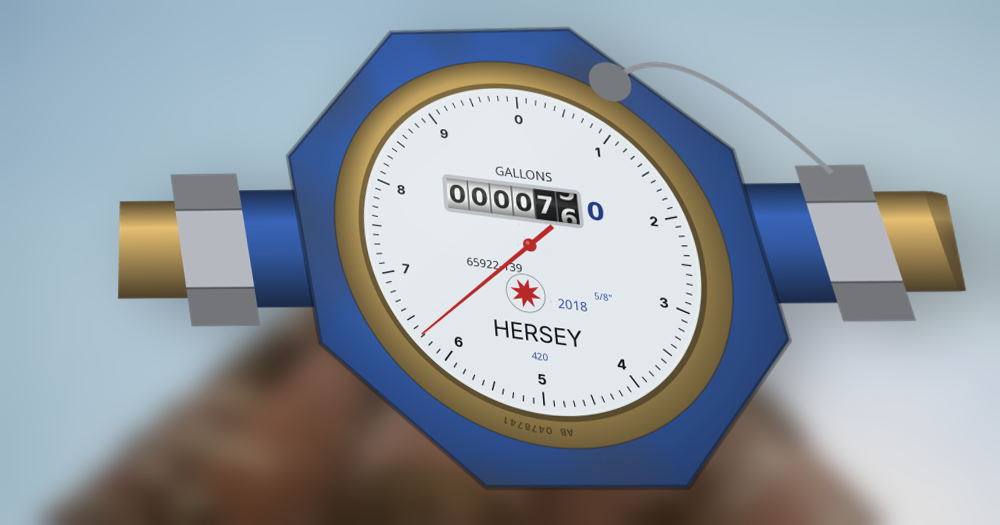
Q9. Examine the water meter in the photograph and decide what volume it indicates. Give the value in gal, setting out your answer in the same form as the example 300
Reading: 756.3
